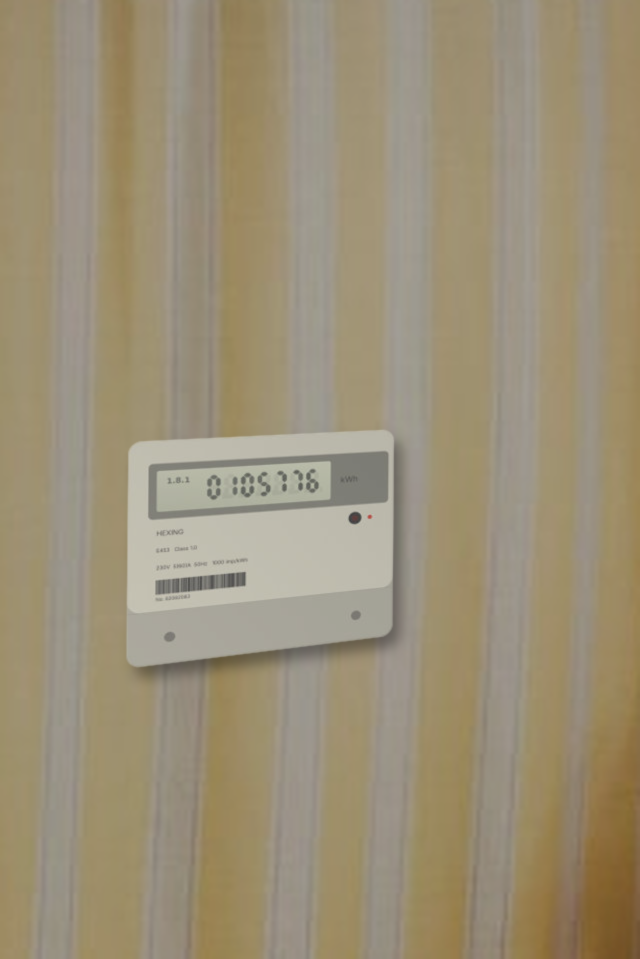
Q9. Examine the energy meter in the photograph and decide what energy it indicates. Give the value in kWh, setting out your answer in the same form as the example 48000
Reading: 105776
